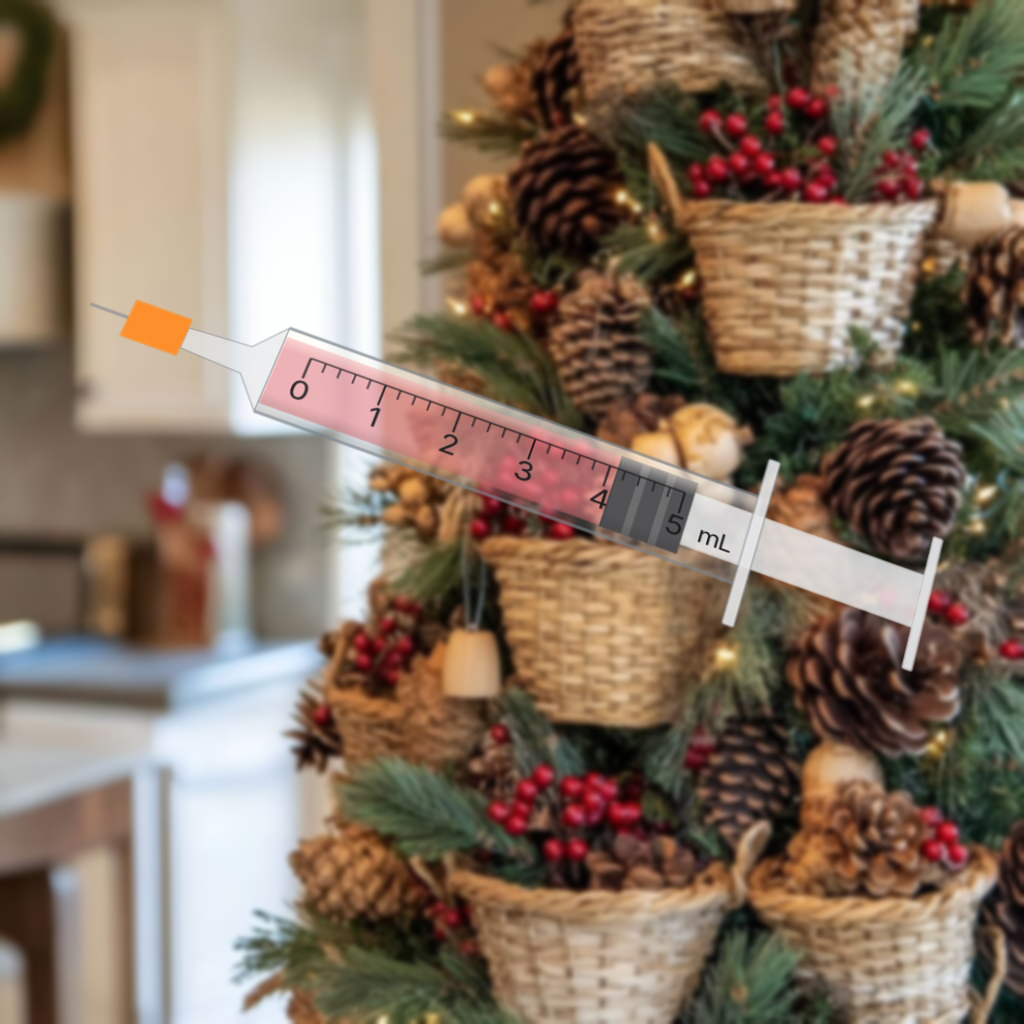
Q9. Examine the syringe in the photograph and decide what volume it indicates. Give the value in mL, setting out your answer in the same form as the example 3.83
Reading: 4.1
